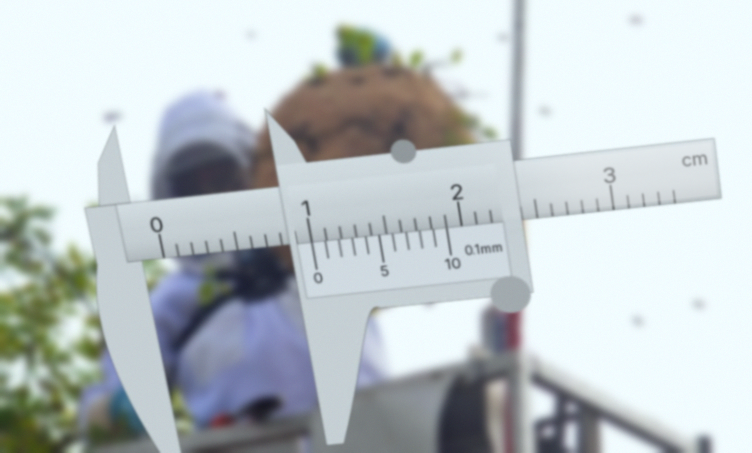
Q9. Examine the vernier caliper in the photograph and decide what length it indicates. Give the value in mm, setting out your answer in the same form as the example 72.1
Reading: 10.0
